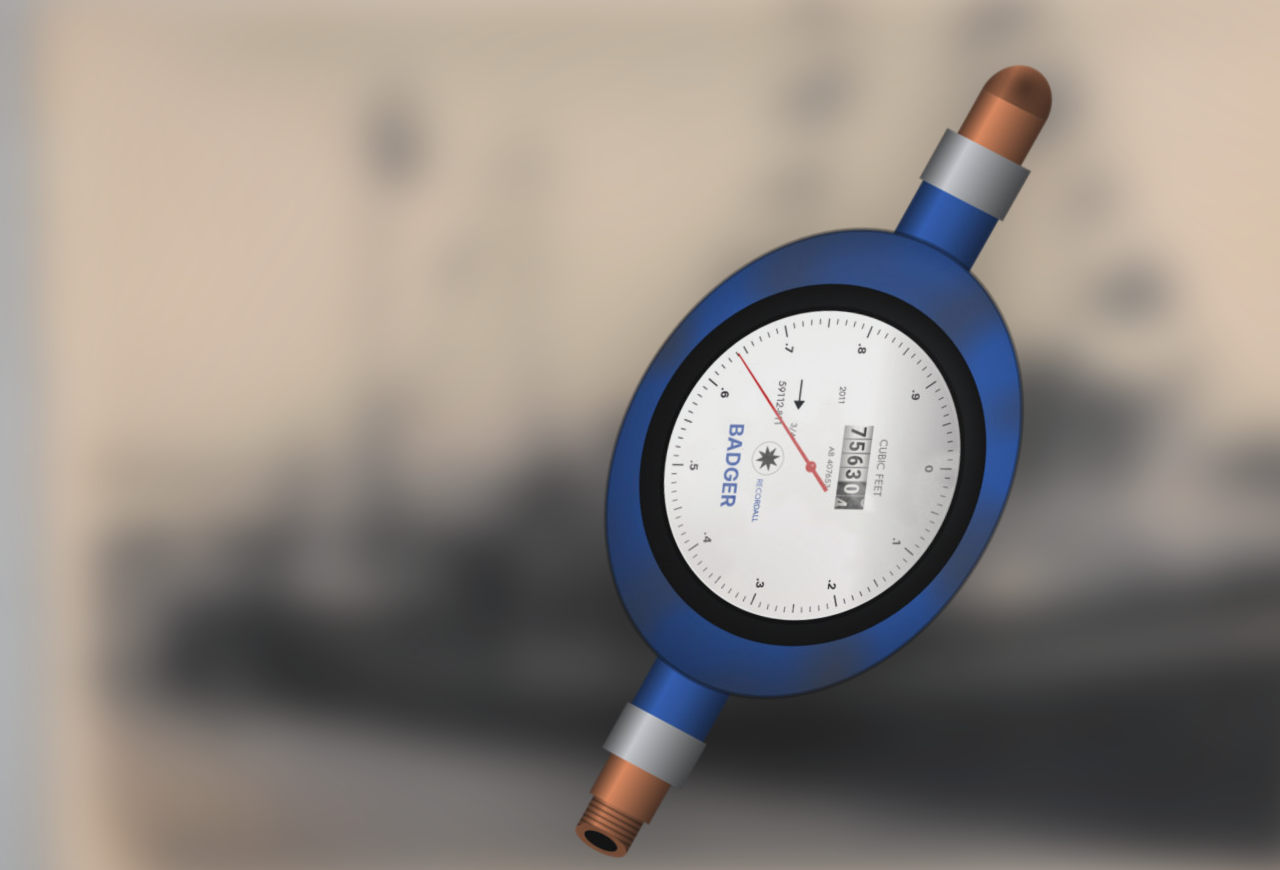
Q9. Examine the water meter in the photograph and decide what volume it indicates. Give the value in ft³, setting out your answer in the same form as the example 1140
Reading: 756303.64
